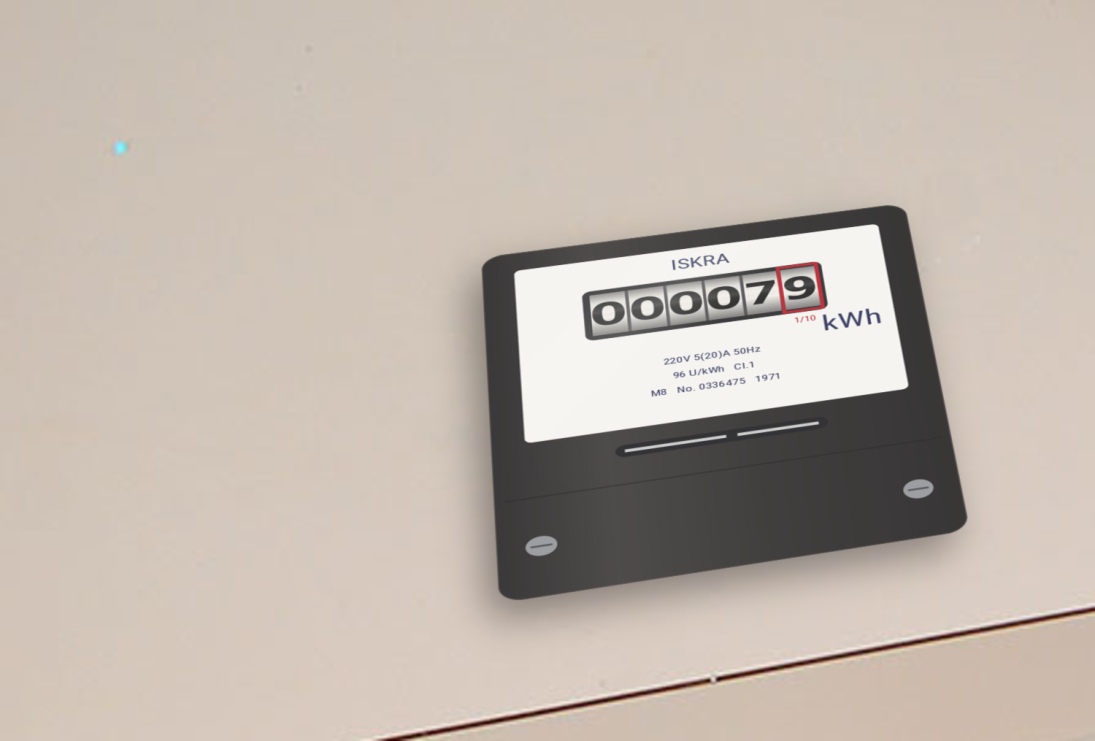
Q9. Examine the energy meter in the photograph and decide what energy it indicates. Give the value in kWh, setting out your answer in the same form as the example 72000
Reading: 7.9
